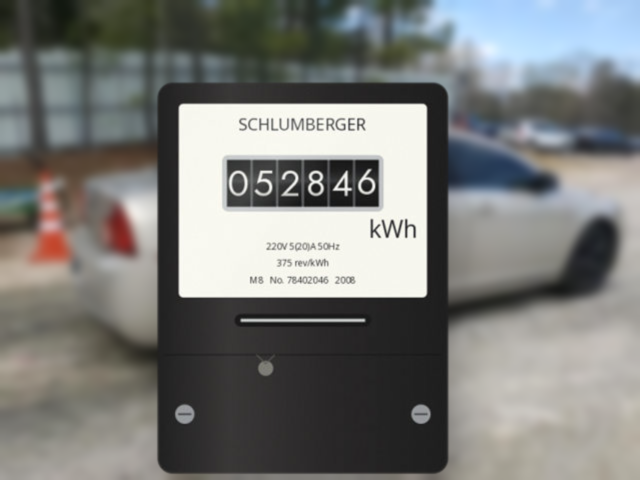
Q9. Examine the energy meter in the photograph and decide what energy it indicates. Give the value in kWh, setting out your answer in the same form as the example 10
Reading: 52846
